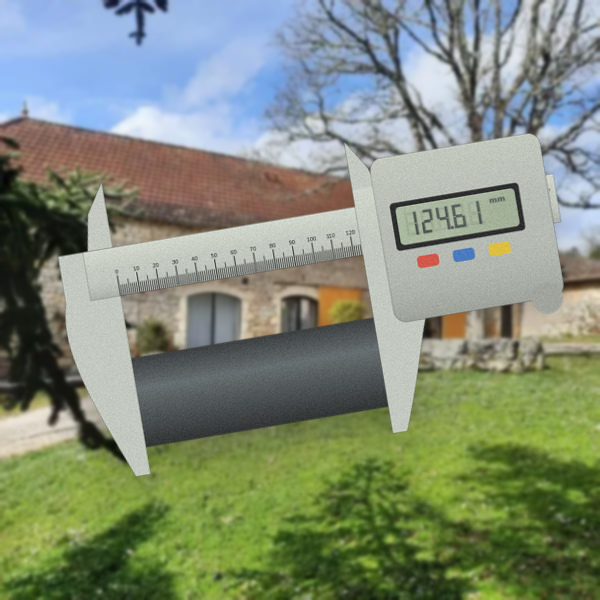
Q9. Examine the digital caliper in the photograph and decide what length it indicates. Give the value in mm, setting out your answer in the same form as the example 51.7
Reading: 124.61
